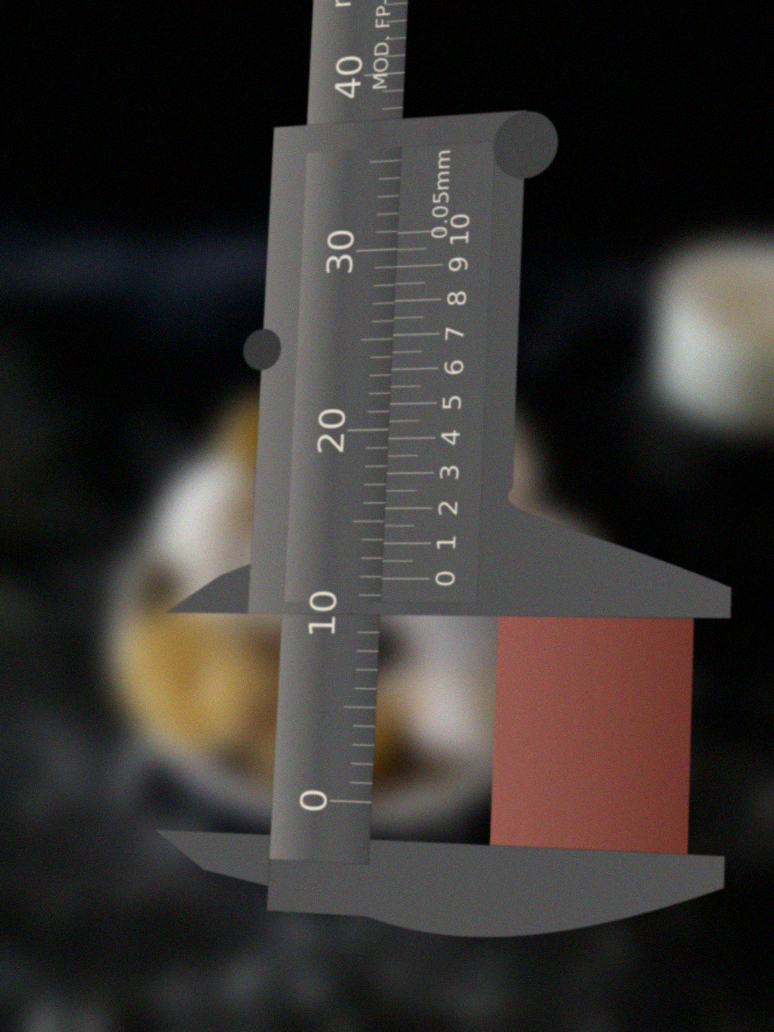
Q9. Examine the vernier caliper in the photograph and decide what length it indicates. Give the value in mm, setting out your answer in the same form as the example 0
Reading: 11.9
